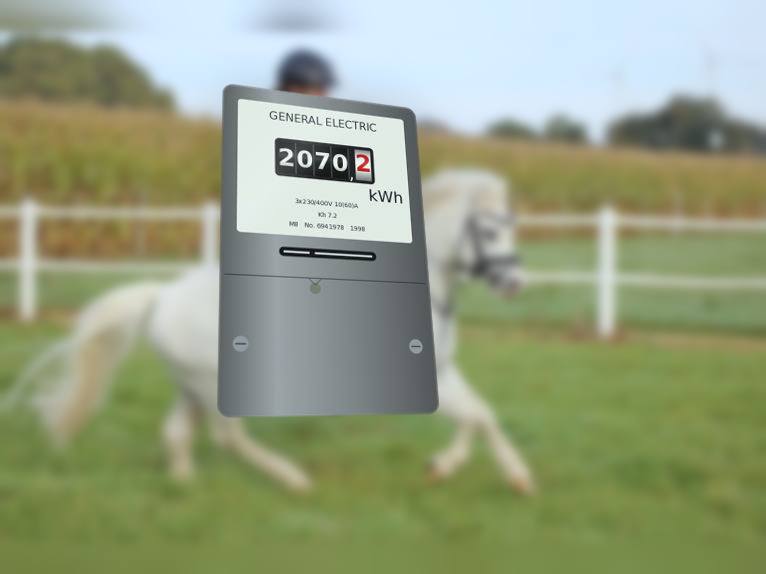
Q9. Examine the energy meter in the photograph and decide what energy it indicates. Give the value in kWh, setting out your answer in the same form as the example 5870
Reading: 2070.2
